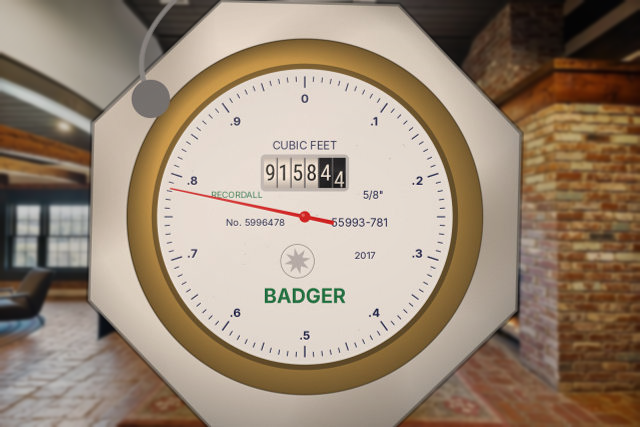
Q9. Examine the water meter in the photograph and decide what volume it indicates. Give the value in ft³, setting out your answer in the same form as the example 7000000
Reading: 915843.78
